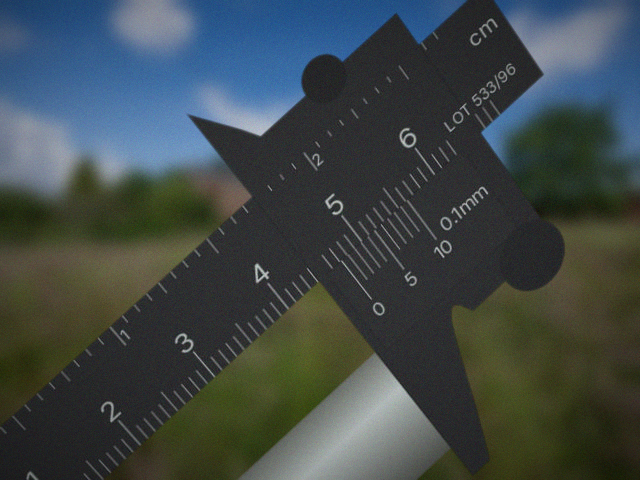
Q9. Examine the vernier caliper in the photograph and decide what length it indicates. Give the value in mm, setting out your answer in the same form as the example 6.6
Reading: 47.2
